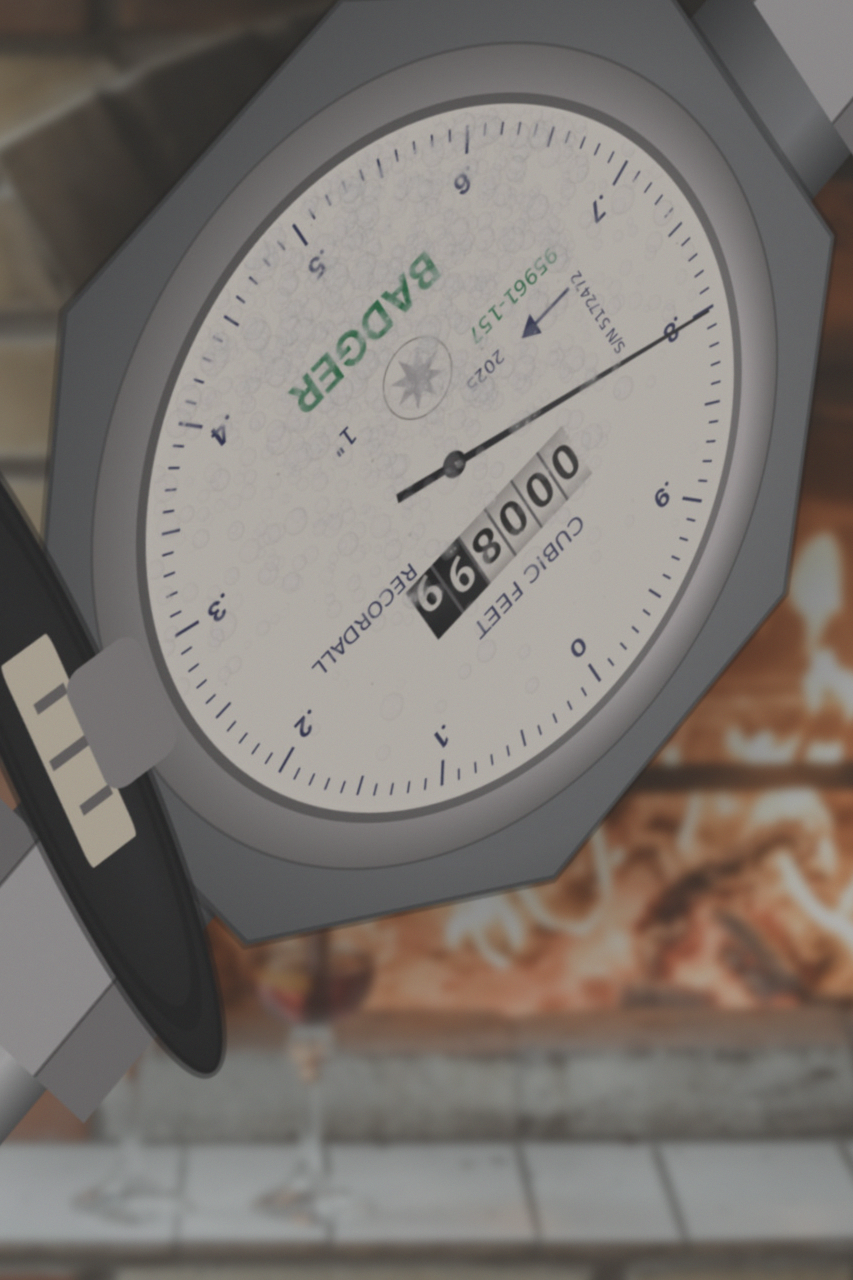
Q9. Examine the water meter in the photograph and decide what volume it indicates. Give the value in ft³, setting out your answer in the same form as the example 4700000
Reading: 898.80
